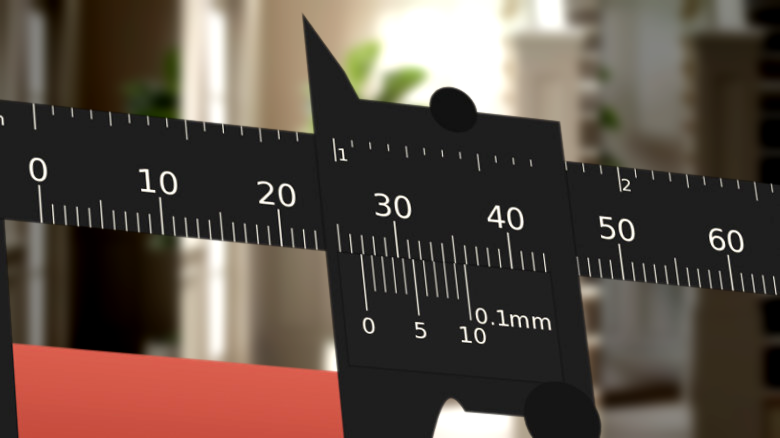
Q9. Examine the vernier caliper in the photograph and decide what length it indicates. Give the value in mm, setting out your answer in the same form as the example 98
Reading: 26.8
